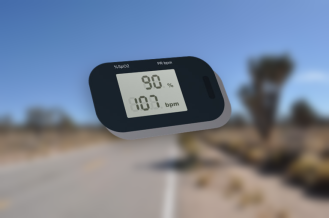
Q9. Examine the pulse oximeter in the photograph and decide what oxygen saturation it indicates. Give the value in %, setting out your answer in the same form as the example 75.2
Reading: 90
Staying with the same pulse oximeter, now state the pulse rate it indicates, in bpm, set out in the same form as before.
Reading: 107
